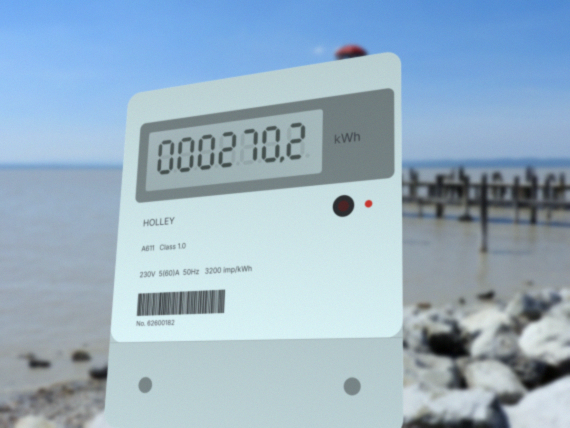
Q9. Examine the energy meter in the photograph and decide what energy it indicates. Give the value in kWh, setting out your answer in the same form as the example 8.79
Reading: 270.2
